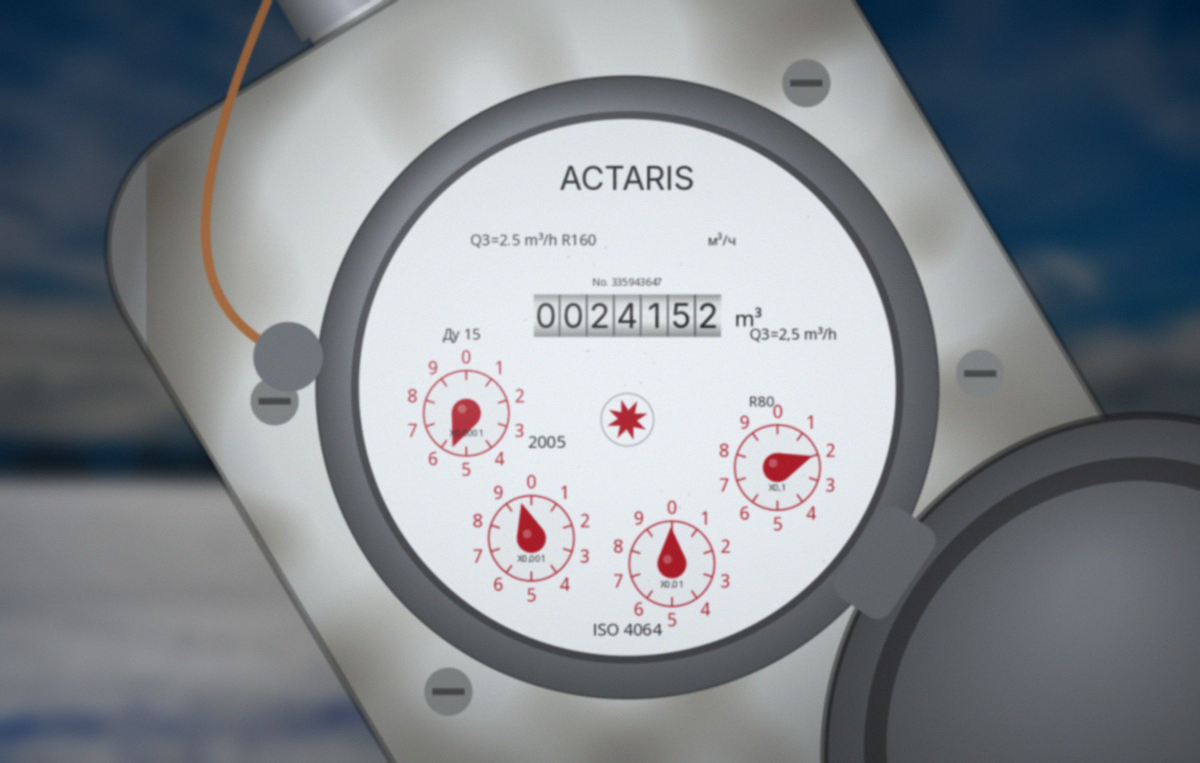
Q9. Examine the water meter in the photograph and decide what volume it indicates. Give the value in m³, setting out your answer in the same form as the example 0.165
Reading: 24152.1995
